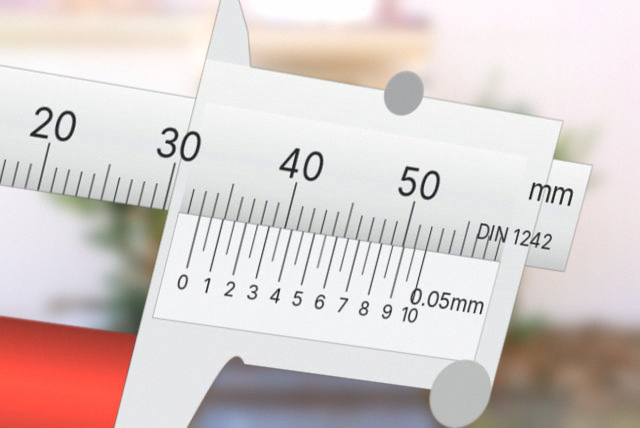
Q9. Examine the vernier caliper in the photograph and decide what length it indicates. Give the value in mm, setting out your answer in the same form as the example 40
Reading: 33.0
